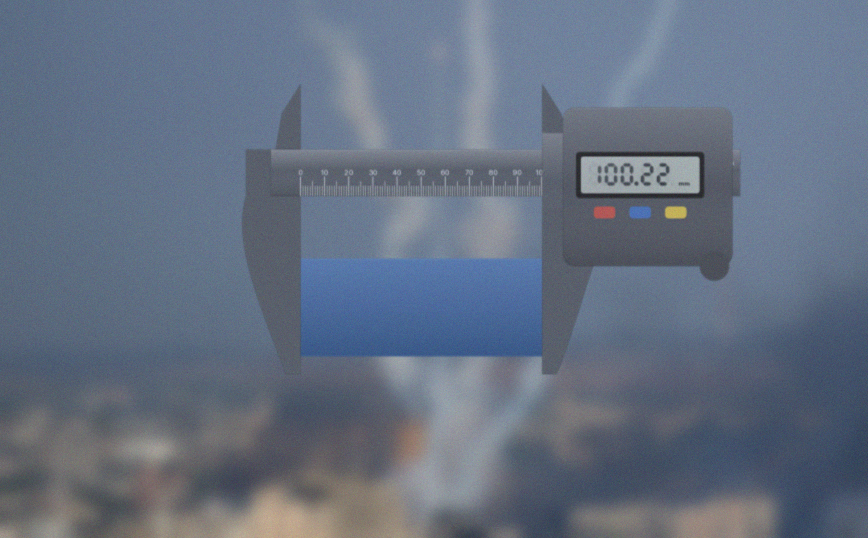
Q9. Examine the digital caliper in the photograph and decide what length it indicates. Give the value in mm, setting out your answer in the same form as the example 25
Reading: 100.22
